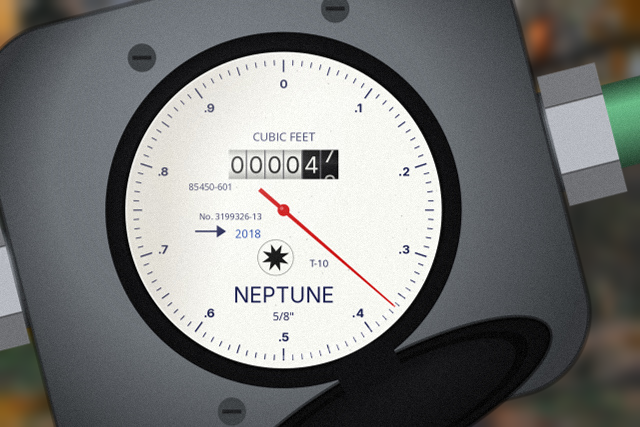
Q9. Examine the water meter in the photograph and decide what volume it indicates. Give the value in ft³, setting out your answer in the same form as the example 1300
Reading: 47.36
